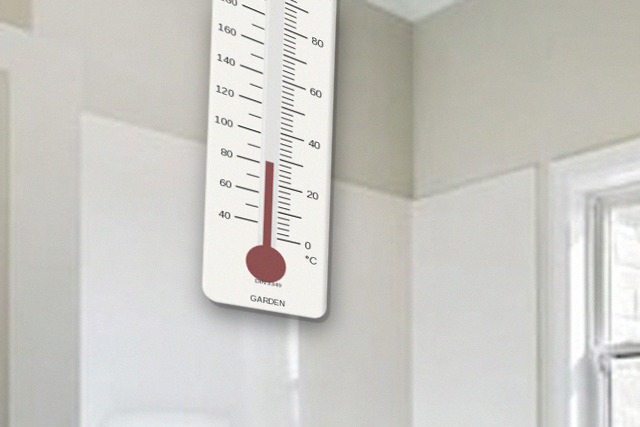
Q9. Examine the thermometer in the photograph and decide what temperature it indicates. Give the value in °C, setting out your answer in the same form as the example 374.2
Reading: 28
